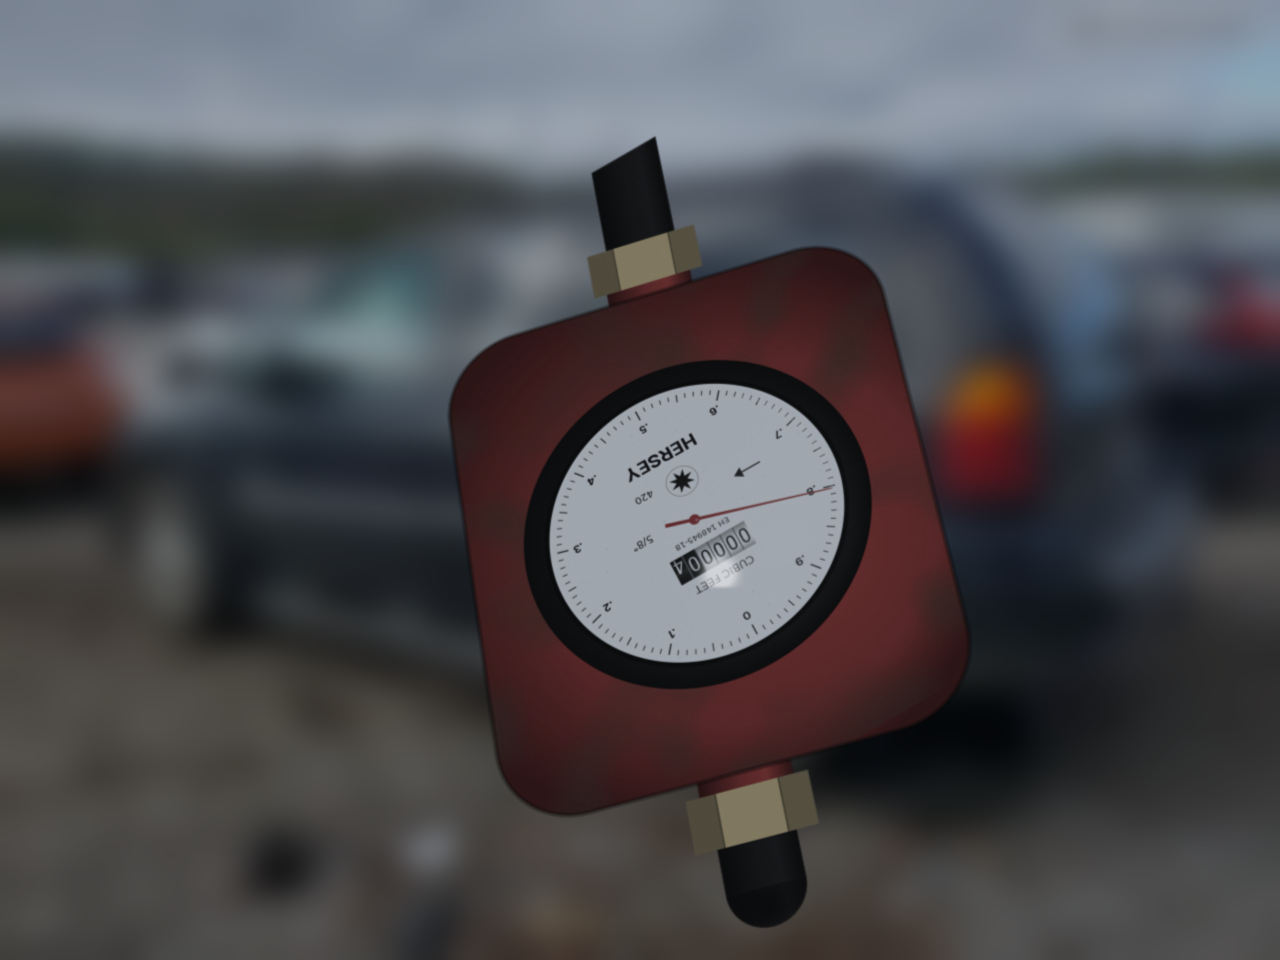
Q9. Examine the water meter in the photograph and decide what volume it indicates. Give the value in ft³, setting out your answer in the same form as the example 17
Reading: 3.80
